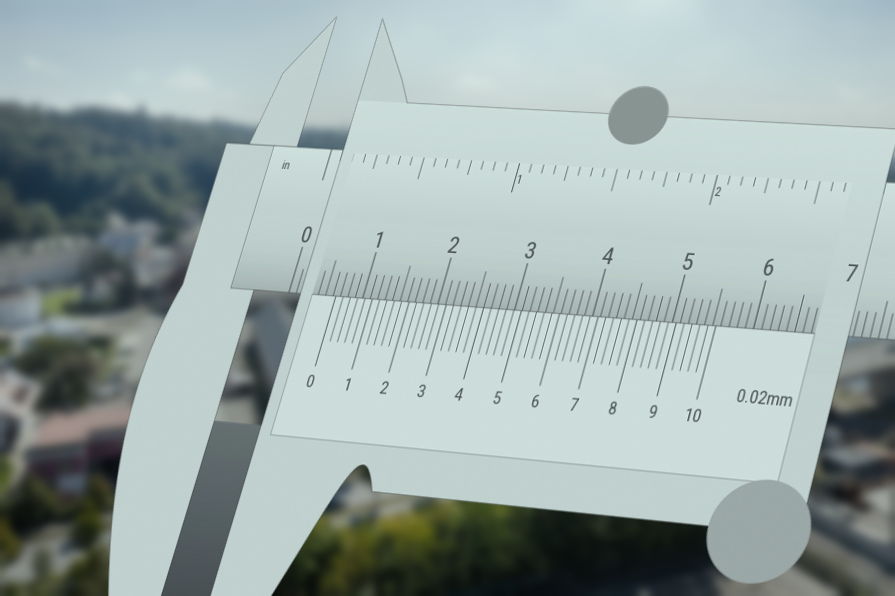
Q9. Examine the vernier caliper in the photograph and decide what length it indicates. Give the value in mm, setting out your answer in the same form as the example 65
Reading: 6.4
